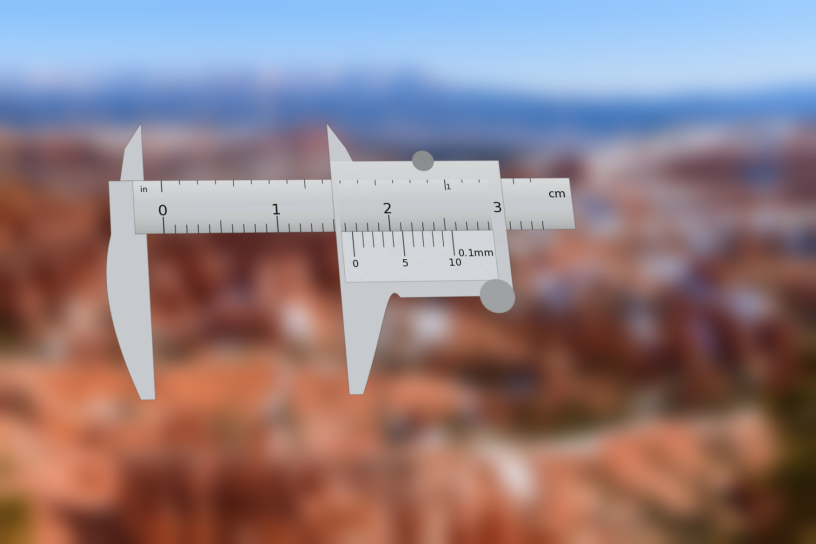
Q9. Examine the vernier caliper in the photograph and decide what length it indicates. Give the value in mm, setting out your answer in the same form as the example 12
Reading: 16.6
